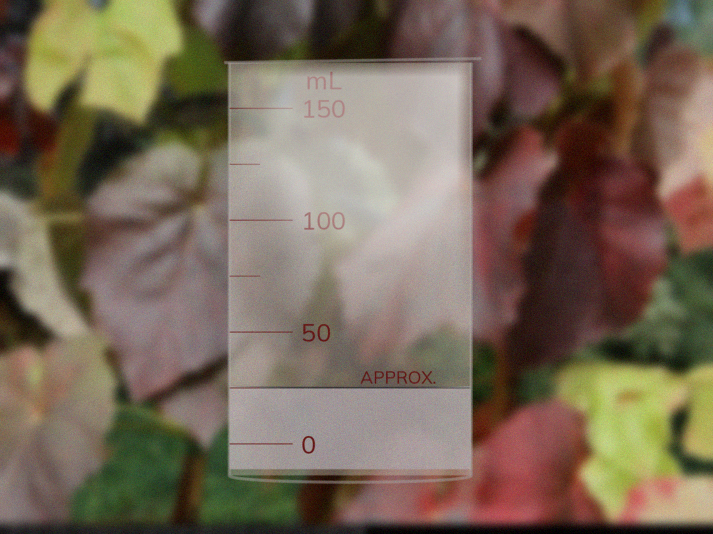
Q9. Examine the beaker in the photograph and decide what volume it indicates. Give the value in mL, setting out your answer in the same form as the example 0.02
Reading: 25
